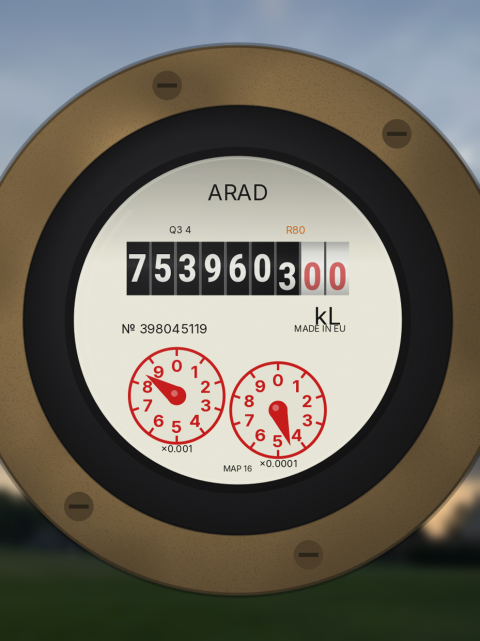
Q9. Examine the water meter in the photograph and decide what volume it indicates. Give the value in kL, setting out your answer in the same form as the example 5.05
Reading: 7539602.9984
